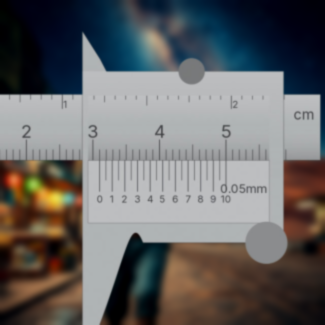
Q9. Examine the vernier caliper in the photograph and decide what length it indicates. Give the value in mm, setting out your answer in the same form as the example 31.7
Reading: 31.0
